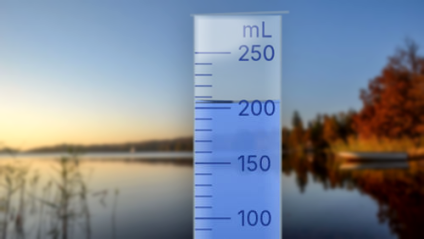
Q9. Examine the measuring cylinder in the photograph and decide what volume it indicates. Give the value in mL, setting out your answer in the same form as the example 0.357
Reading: 205
